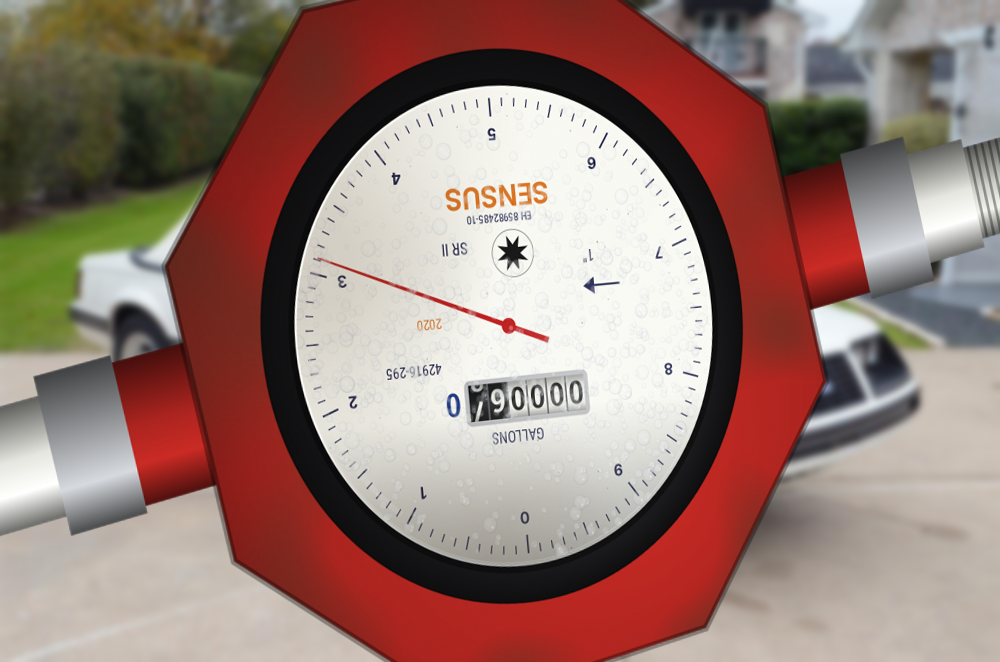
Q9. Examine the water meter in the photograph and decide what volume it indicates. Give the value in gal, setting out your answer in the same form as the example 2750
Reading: 673.1
